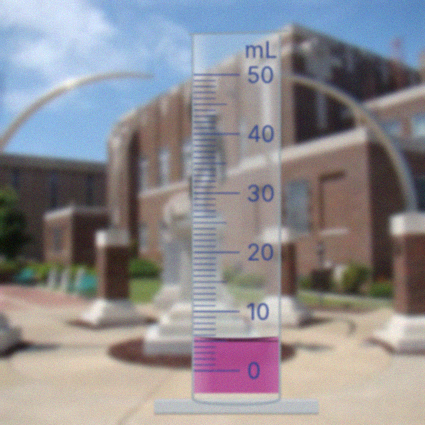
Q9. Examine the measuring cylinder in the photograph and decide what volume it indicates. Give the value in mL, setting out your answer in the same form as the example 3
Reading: 5
